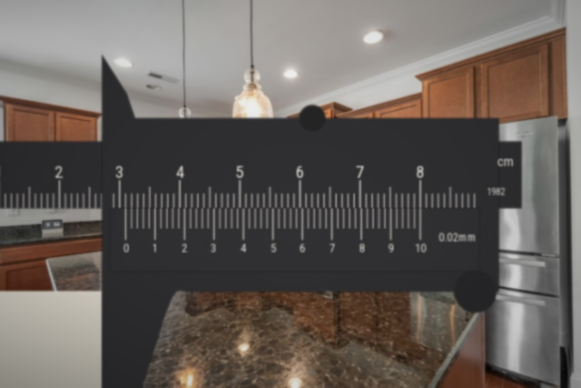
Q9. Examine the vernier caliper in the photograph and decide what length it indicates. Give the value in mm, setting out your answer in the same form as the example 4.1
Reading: 31.0
